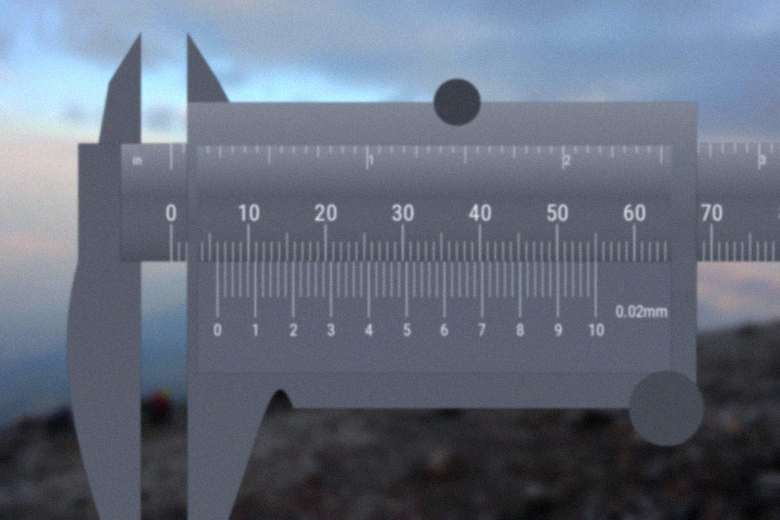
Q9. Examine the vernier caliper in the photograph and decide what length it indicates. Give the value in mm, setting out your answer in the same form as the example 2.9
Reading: 6.0
